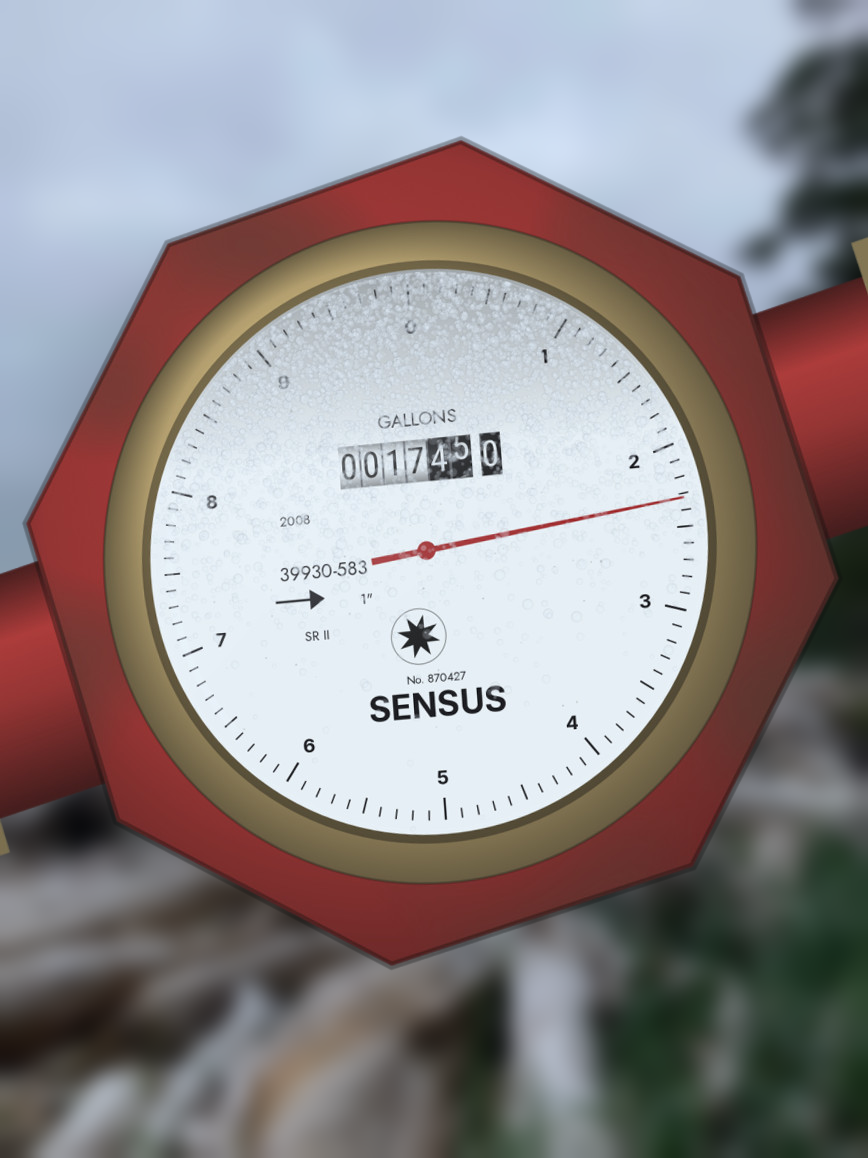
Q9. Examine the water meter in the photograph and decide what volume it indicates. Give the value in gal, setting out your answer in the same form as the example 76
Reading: 17452.3
